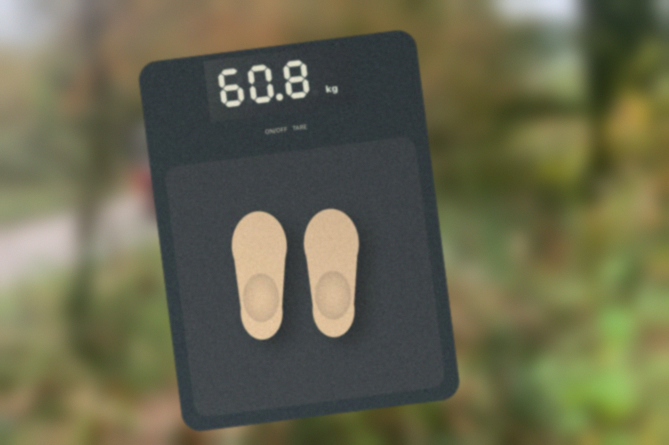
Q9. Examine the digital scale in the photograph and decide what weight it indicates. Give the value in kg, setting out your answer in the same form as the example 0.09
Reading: 60.8
